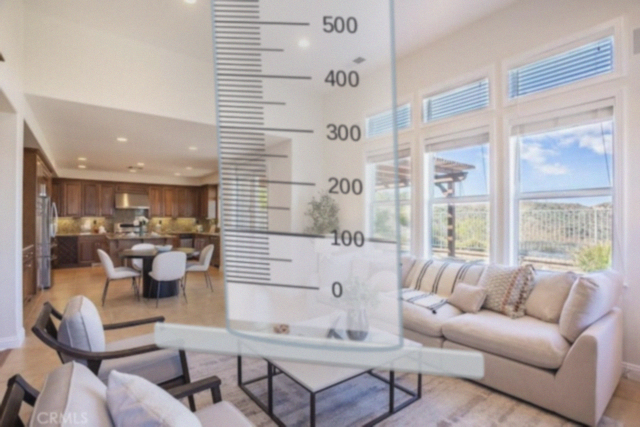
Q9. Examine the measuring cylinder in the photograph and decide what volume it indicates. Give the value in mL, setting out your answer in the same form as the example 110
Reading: 100
